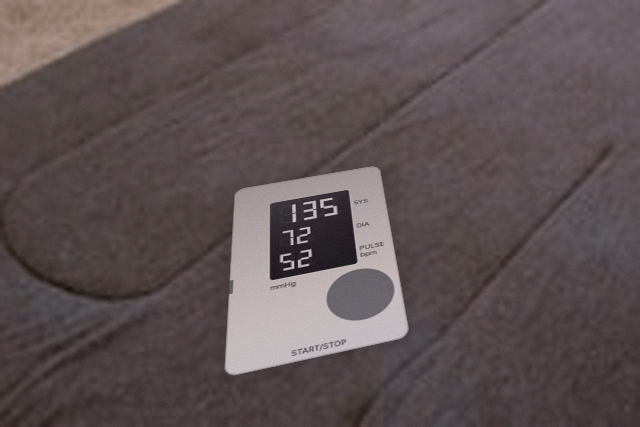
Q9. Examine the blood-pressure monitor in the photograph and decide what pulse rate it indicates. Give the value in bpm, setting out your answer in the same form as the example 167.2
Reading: 52
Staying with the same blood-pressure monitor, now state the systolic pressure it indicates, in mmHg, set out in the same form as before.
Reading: 135
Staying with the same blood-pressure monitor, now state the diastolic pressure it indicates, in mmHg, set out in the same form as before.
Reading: 72
